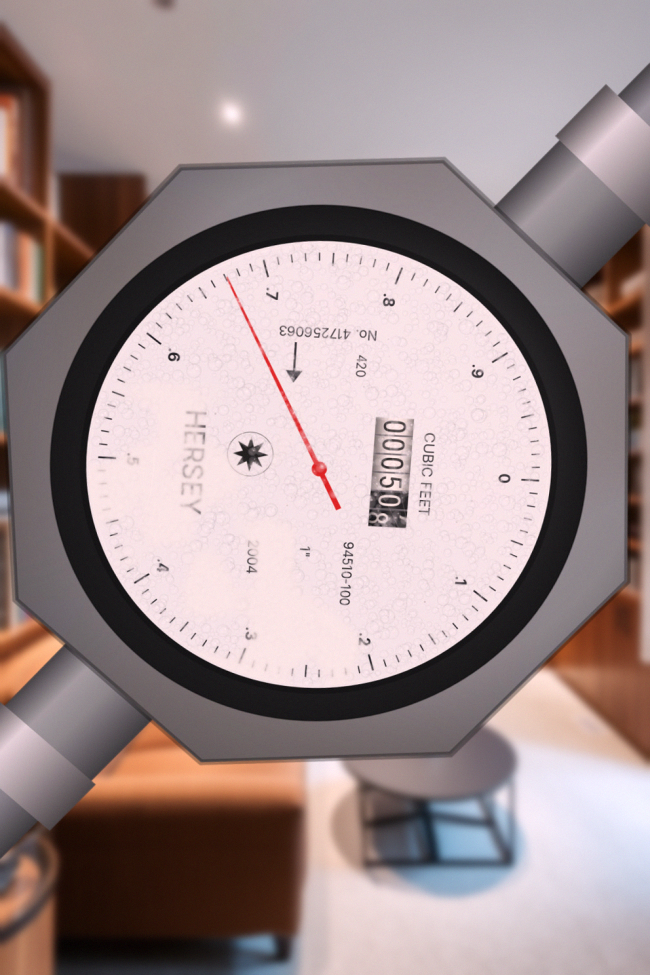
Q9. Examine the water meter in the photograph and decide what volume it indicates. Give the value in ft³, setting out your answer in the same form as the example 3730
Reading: 507.67
